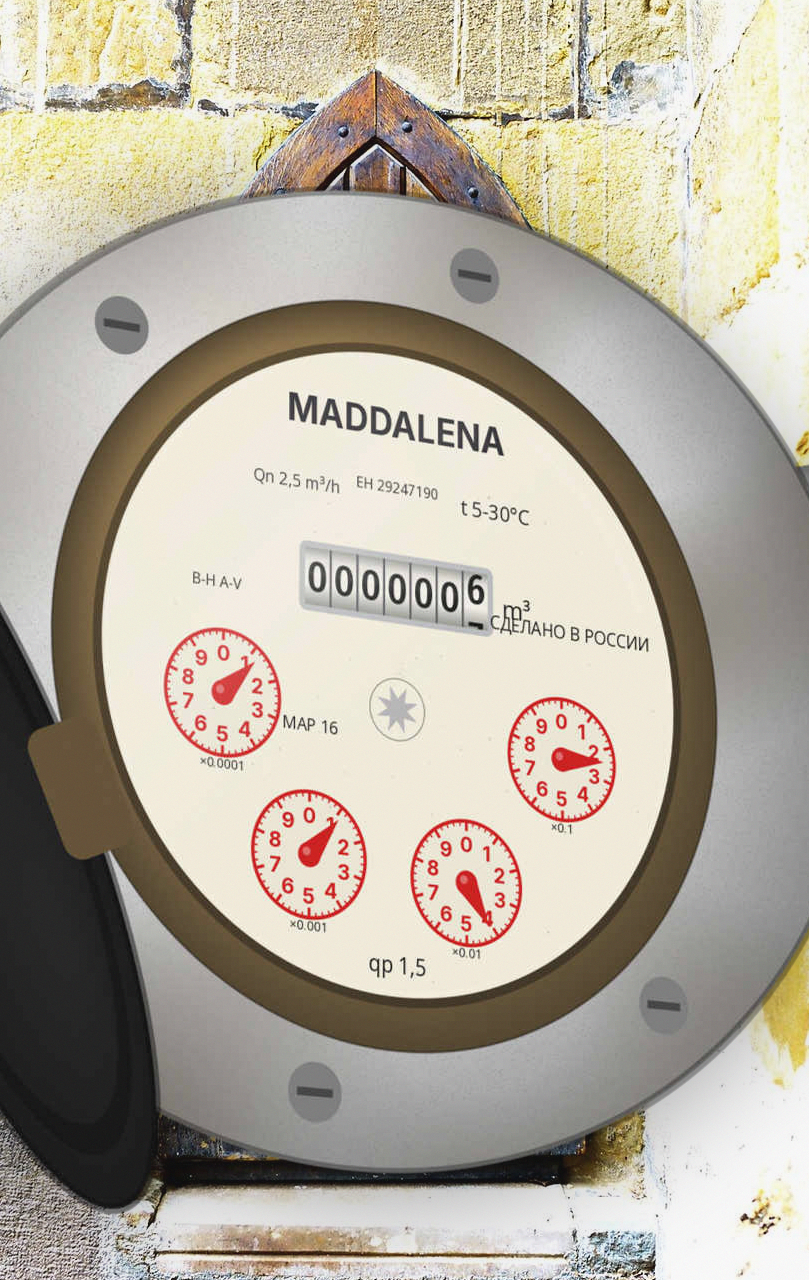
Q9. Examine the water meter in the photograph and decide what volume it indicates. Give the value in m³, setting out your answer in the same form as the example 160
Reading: 6.2411
